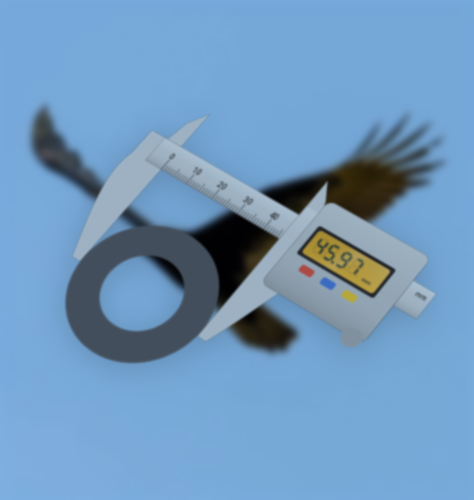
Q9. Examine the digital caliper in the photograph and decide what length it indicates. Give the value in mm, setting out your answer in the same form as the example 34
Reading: 45.97
